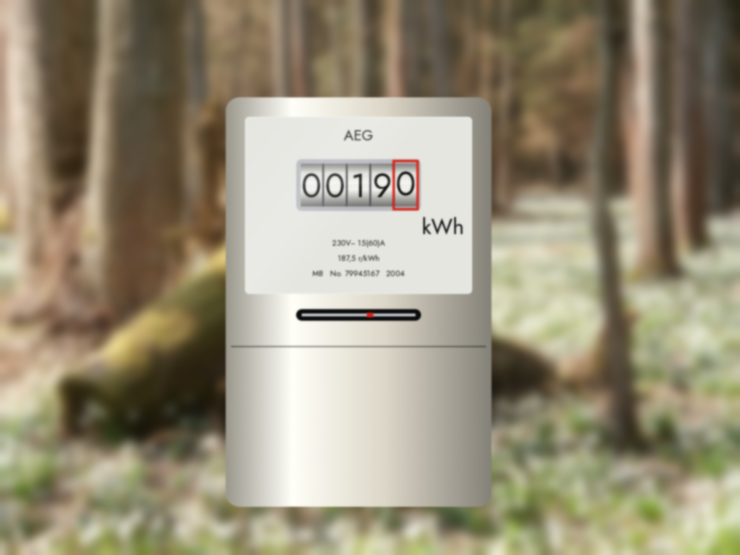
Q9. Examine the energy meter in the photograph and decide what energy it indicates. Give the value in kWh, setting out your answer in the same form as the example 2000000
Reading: 19.0
